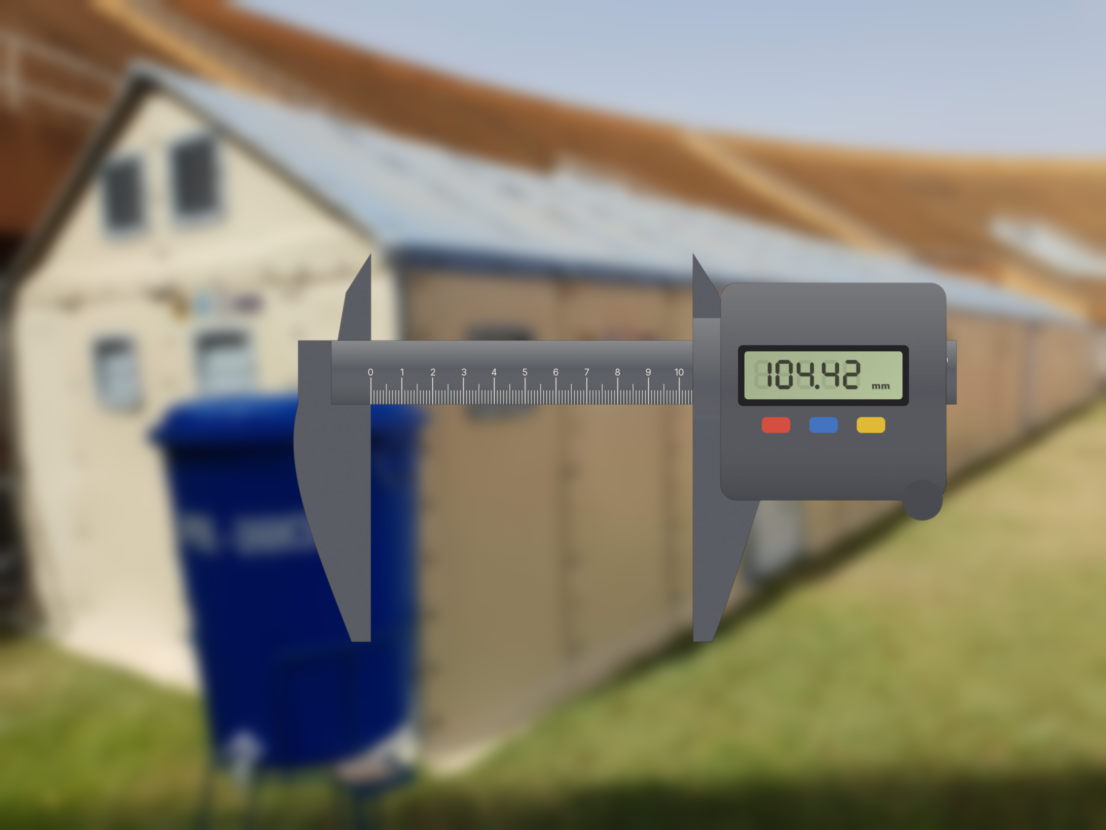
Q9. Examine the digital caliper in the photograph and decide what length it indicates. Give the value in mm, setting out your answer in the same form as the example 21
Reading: 104.42
